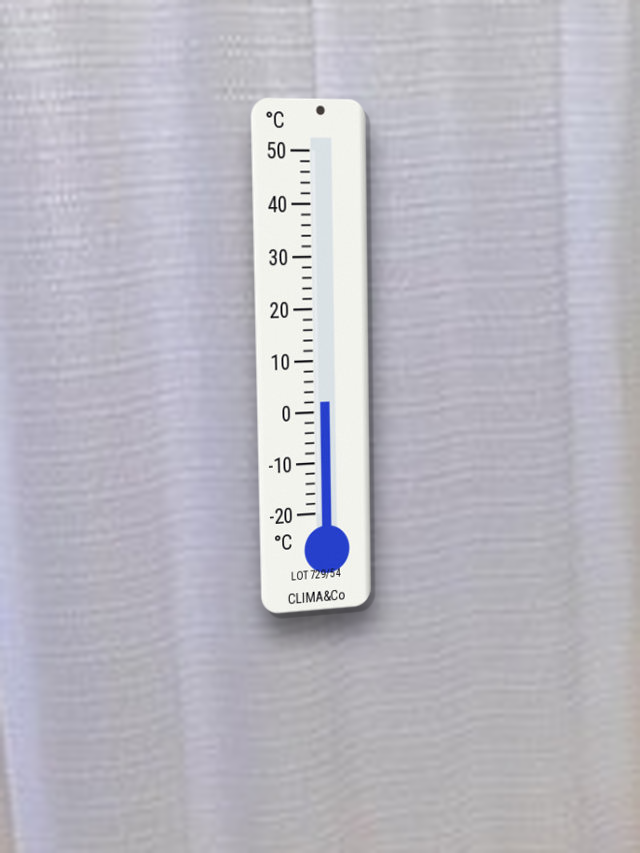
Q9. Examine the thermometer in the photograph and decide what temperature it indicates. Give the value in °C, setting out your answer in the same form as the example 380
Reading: 2
